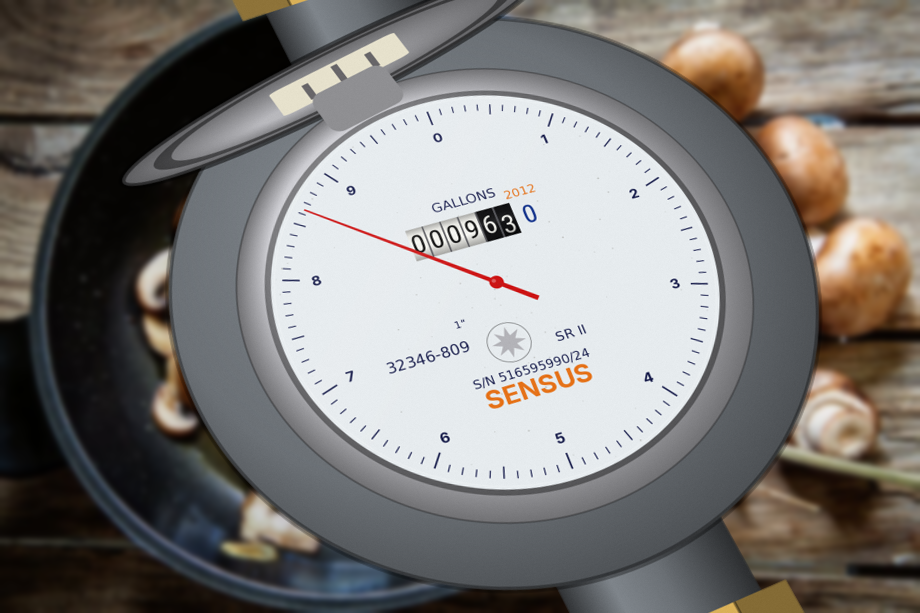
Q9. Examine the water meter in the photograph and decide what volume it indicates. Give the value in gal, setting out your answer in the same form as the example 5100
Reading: 9628.6
